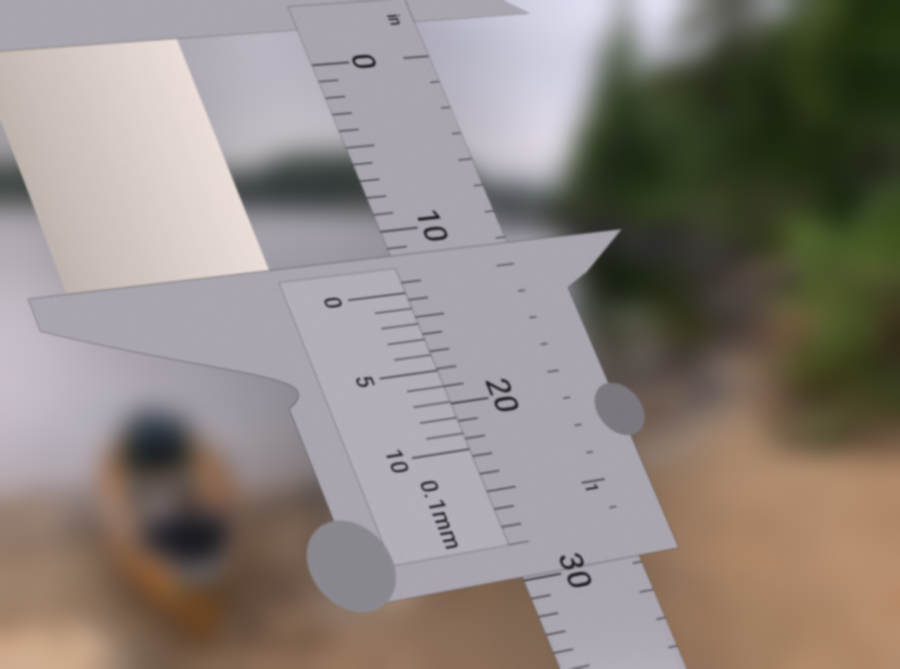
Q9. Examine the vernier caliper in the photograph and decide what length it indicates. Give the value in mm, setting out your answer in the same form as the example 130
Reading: 13.6
